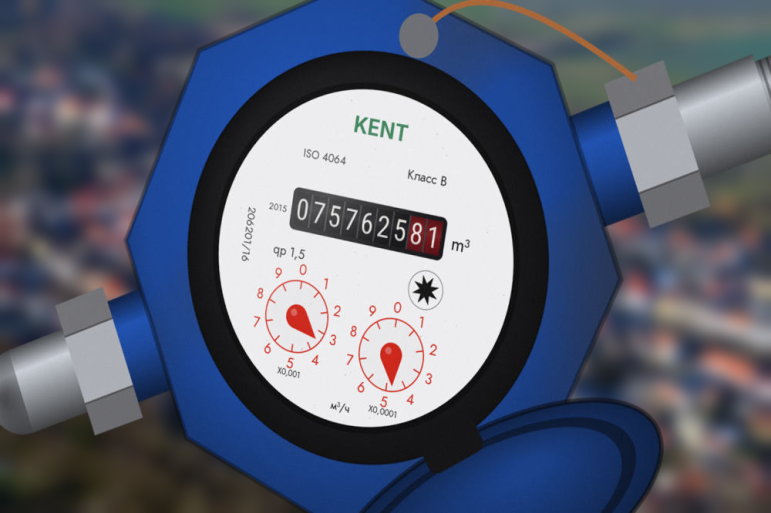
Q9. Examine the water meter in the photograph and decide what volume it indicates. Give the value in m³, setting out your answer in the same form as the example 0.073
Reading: 757625.8134
